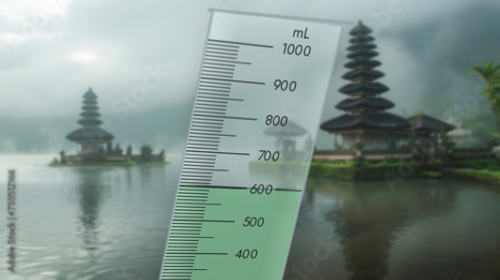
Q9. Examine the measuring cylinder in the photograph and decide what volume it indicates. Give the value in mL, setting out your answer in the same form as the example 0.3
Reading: 600
